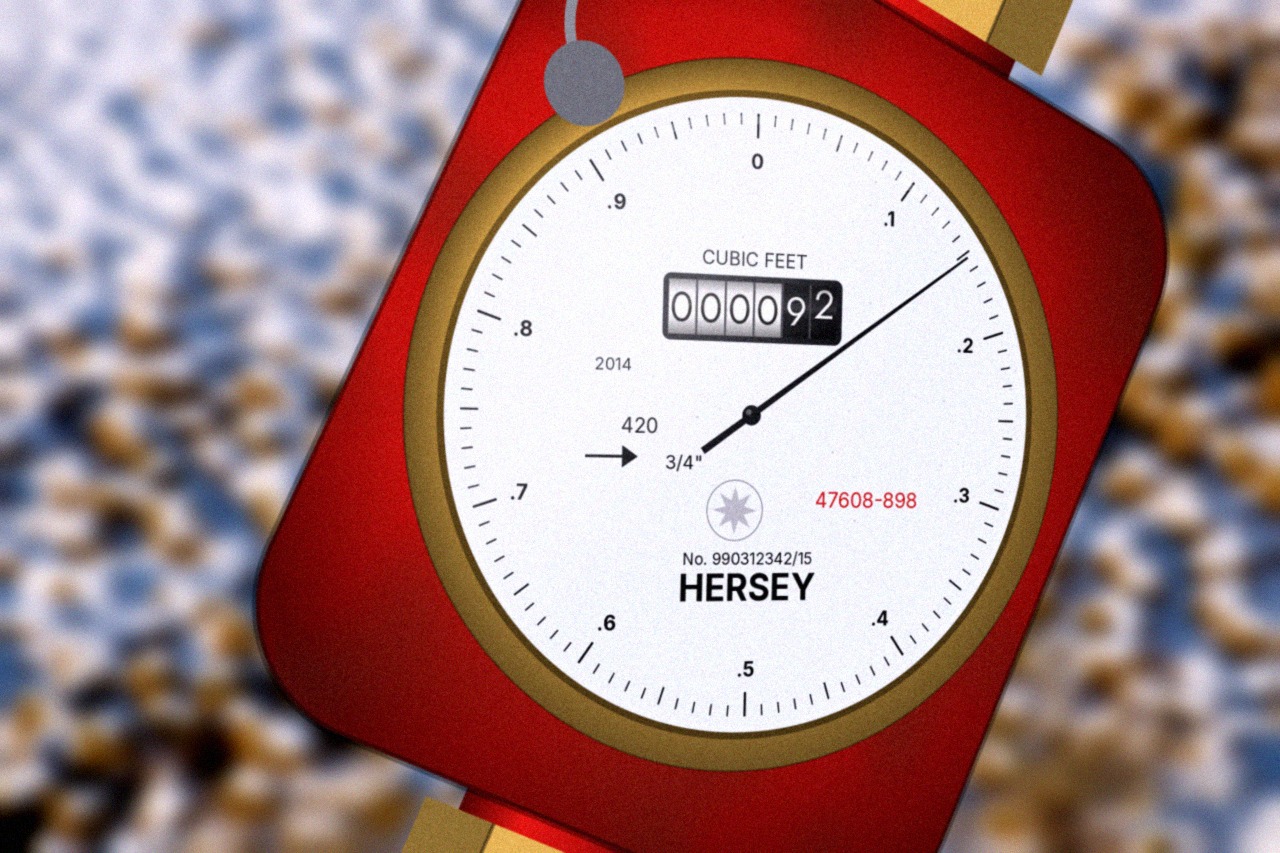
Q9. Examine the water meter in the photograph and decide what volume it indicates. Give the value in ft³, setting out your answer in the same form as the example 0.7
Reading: 92.15
